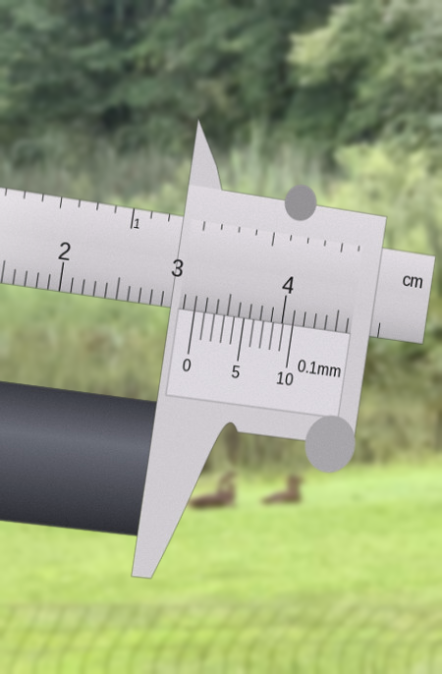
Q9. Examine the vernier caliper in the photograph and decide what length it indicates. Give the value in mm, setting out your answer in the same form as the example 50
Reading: 32.0
